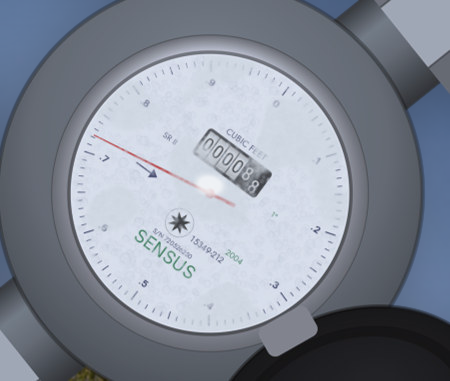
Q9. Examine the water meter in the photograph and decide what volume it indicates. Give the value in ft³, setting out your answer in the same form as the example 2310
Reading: 87.72
